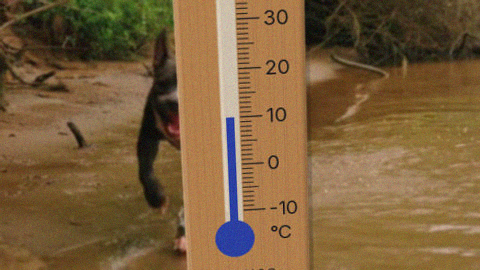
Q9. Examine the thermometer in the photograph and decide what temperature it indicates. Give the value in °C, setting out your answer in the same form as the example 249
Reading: 10
